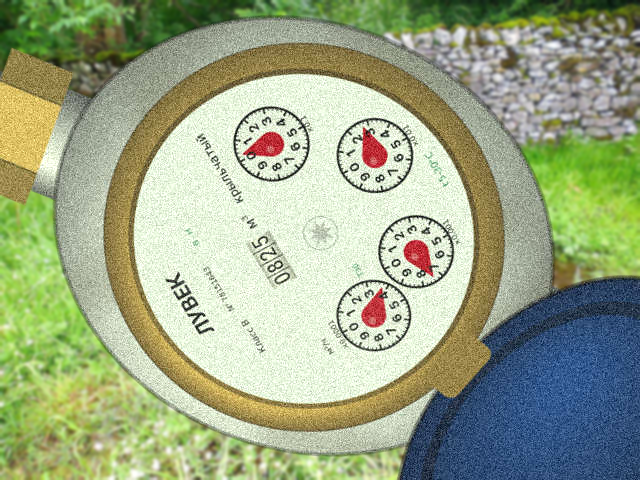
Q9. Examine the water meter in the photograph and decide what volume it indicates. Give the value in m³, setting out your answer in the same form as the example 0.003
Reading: 825.0273
